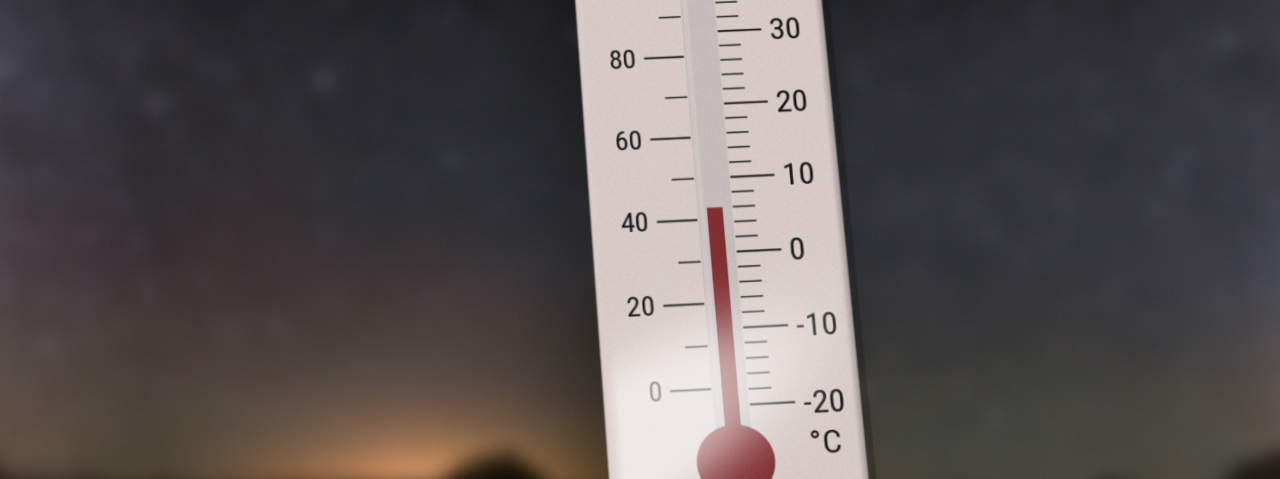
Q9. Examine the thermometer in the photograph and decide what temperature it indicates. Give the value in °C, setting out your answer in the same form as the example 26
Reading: 6
